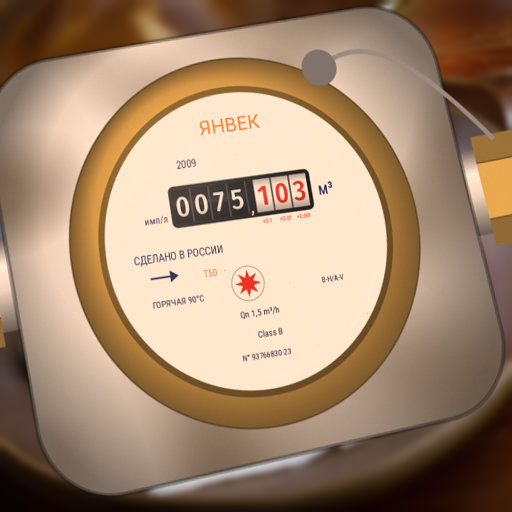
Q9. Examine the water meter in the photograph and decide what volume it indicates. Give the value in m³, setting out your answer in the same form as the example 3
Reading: 75.103
